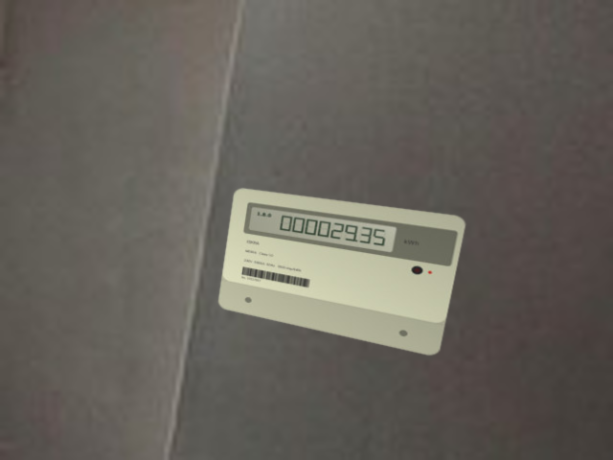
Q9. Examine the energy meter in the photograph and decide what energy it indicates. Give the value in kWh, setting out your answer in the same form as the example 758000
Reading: 29.35
